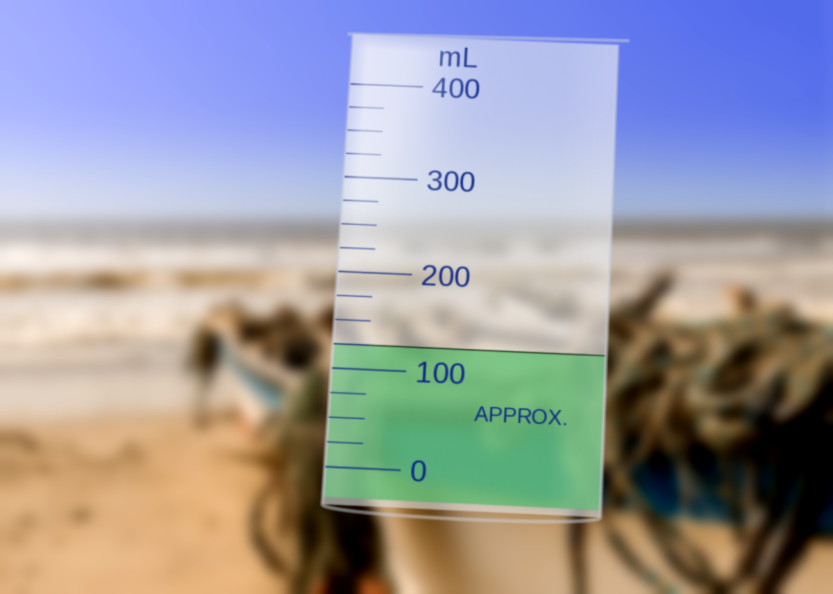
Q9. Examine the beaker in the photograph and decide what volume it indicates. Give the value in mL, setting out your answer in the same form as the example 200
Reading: 125
